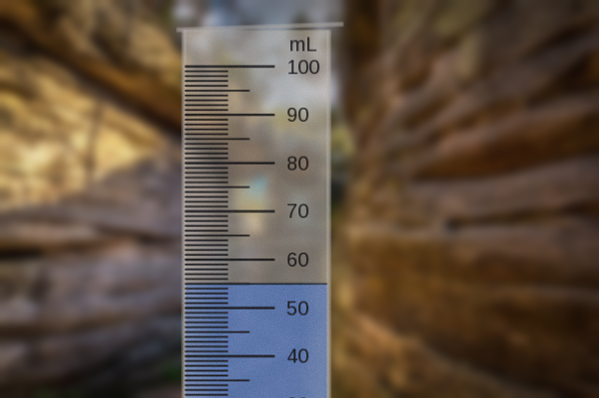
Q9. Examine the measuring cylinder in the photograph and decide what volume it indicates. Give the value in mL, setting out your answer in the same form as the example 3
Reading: 55
